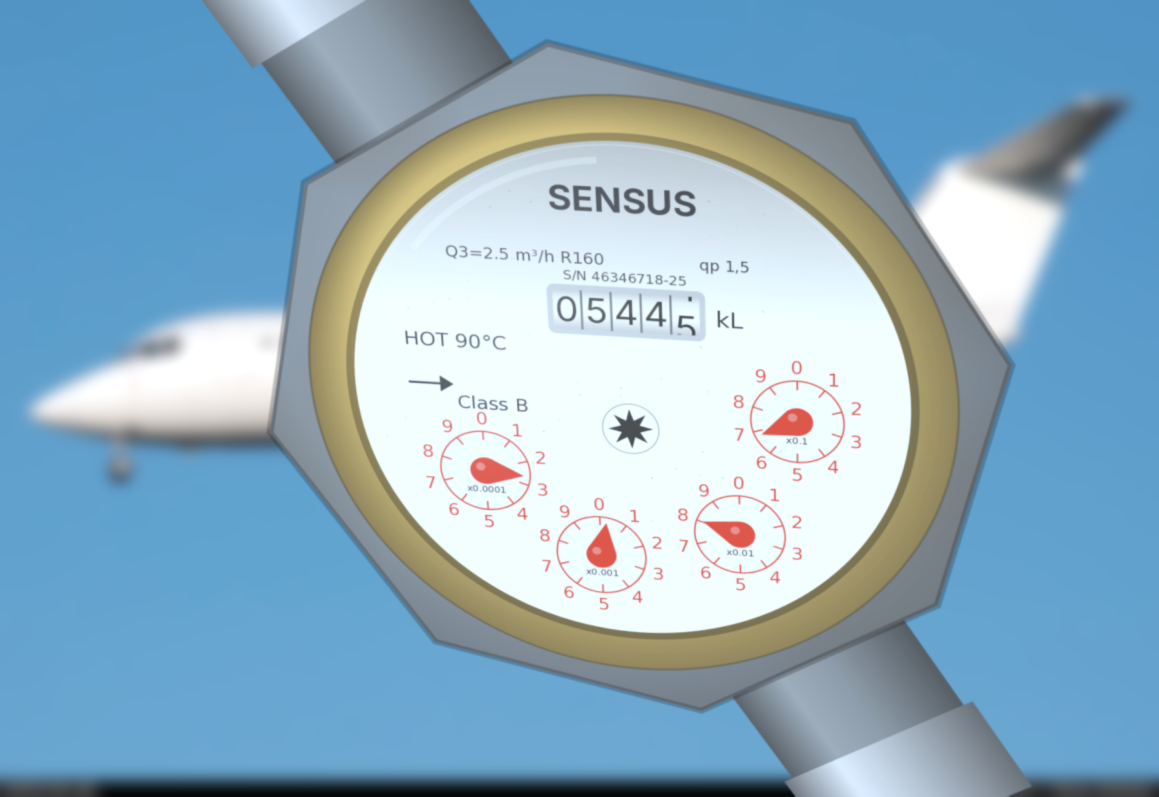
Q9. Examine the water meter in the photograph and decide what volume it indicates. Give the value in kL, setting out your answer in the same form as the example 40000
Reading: 5444.6802
